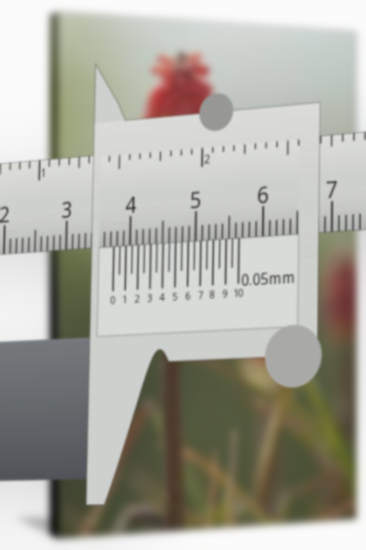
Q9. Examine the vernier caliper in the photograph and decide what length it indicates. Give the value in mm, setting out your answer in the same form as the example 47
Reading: 37.5
